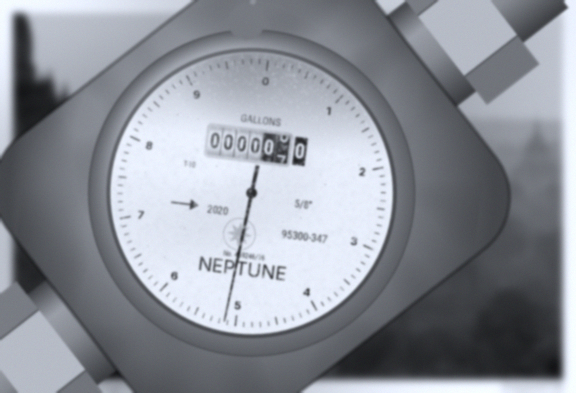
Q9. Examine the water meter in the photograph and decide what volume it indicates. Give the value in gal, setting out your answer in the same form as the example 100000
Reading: 65.1
